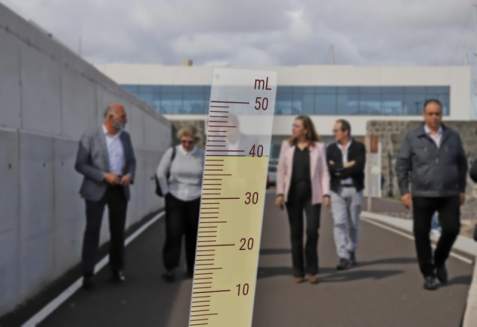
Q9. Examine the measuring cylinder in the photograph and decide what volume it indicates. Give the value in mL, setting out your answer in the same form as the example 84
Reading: 39
